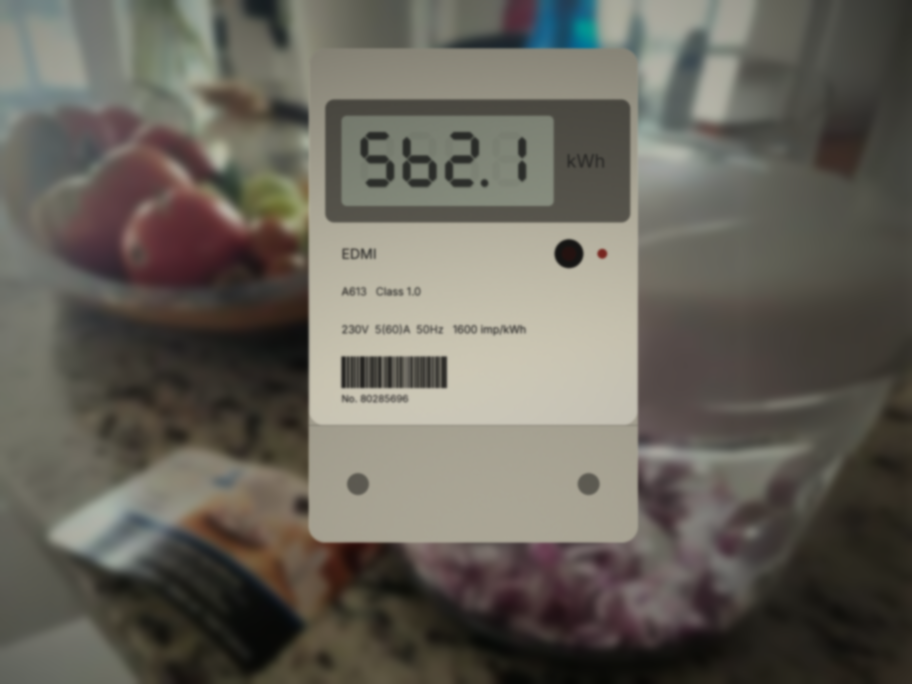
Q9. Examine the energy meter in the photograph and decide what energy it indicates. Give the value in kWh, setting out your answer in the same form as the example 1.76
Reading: 562.1
